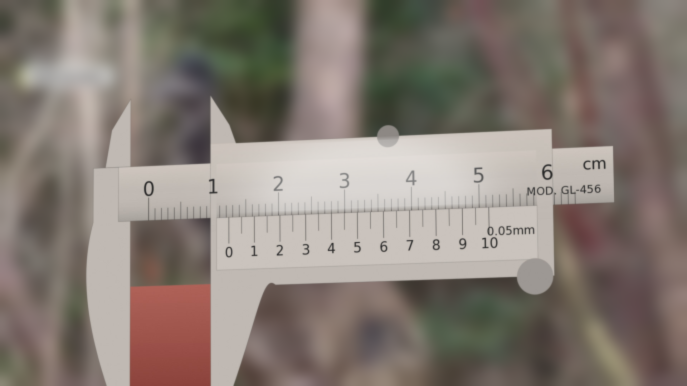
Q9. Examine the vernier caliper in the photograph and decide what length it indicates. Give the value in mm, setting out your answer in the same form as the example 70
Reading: 12.4
